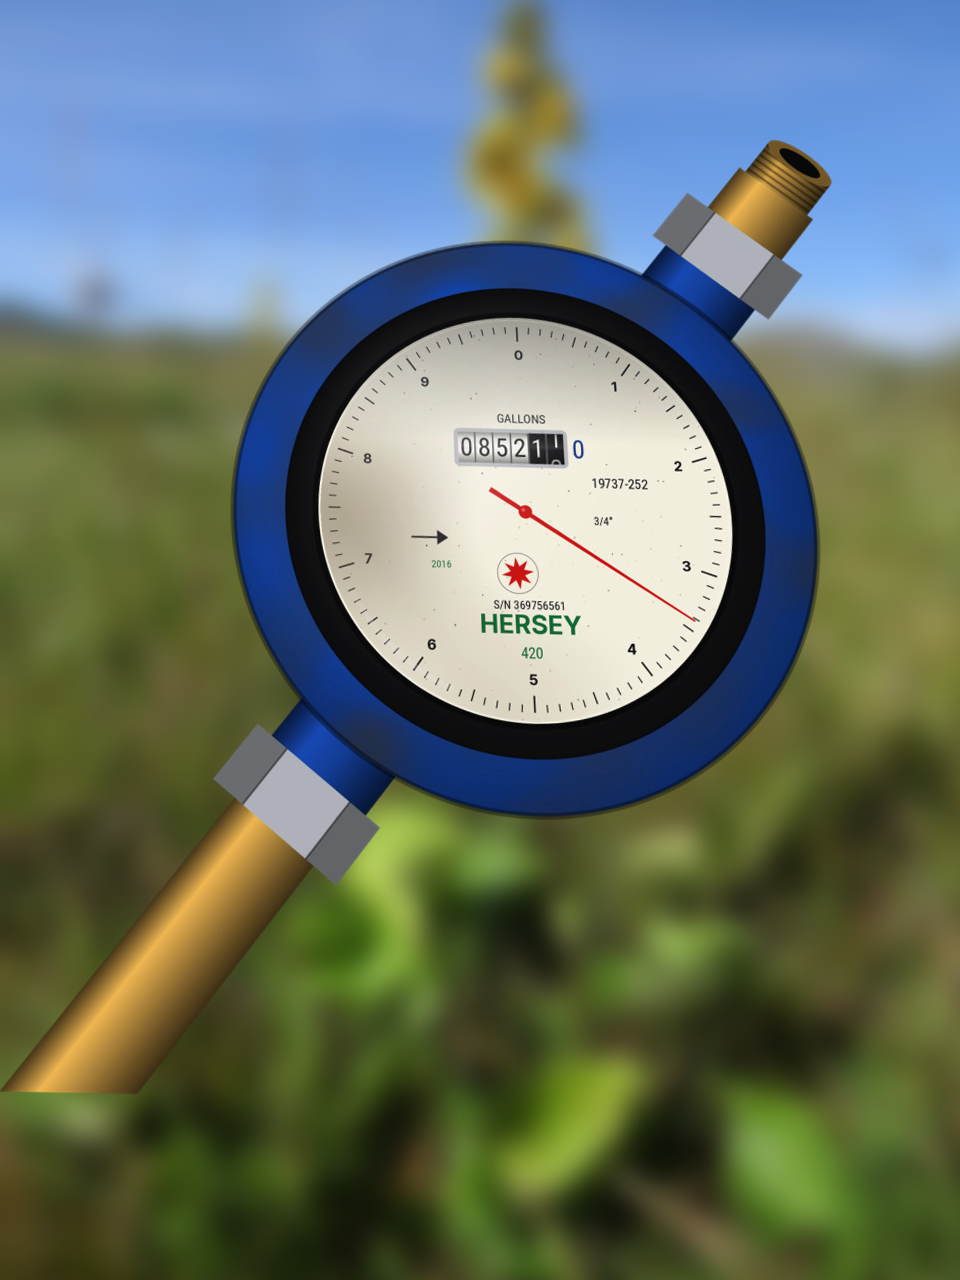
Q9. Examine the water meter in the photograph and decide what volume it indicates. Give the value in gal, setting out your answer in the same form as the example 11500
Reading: 852113.4
